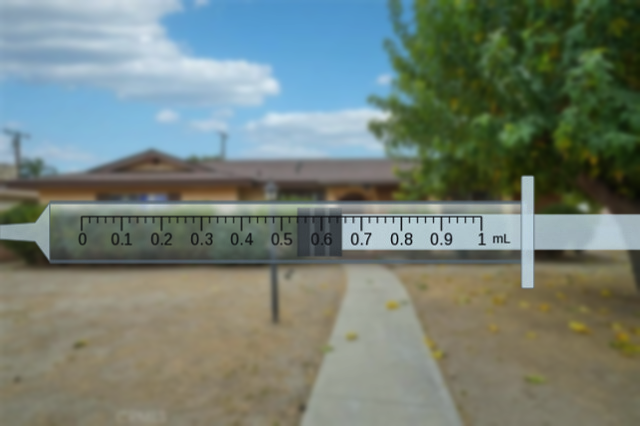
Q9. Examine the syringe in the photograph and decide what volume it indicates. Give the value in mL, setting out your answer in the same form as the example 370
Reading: 0.54
